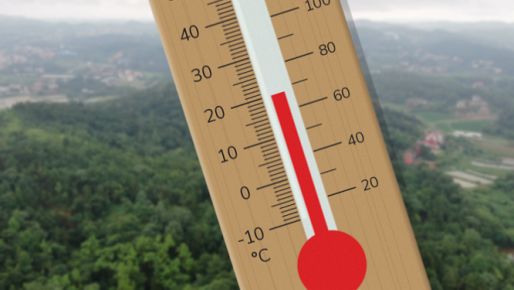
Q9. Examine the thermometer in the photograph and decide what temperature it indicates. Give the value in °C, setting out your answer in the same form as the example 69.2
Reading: 20
